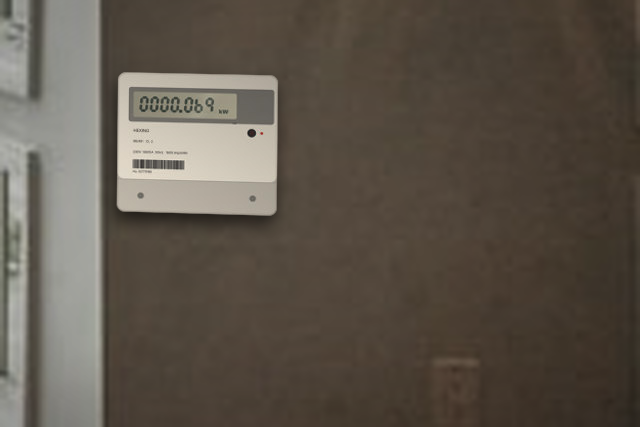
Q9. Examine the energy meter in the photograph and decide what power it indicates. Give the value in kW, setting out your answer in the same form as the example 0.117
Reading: 0.069
